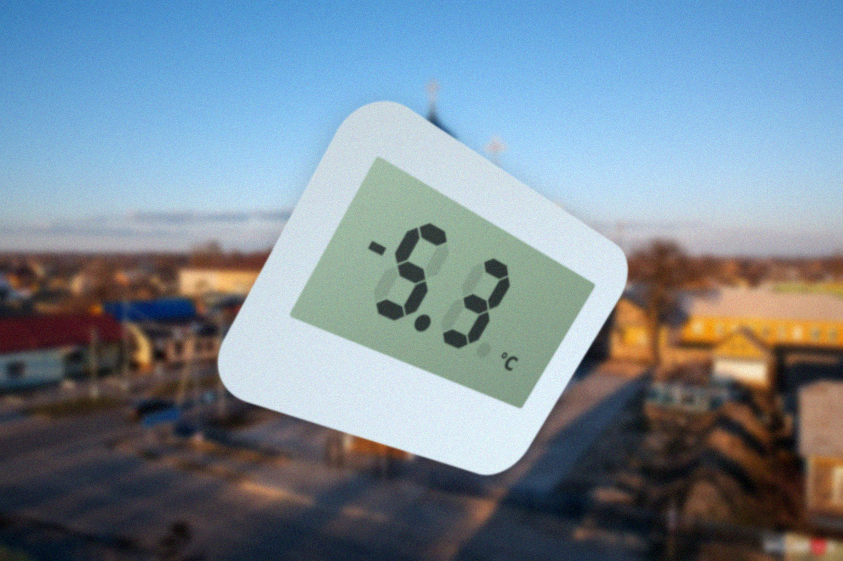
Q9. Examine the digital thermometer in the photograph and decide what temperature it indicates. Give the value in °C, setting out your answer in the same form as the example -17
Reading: -5.3
